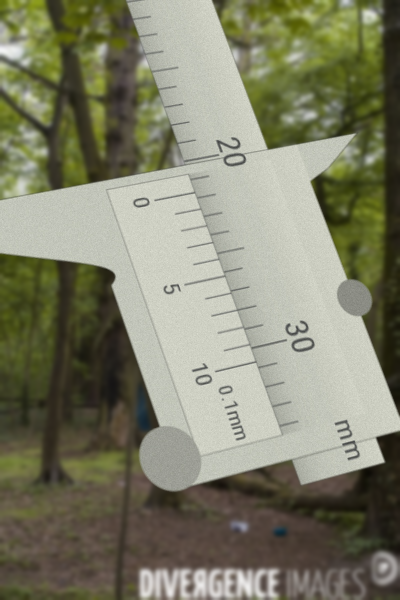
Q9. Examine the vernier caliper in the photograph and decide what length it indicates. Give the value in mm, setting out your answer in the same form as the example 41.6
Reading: 21.7
